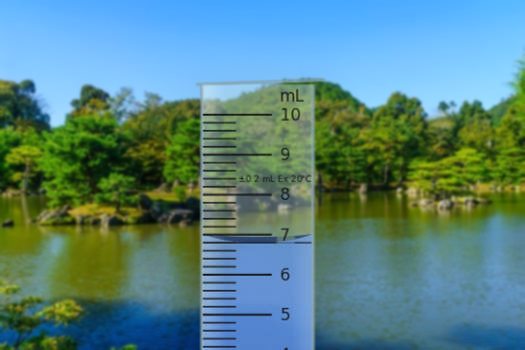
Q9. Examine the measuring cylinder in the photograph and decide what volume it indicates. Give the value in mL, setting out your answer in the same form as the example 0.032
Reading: 6.8
